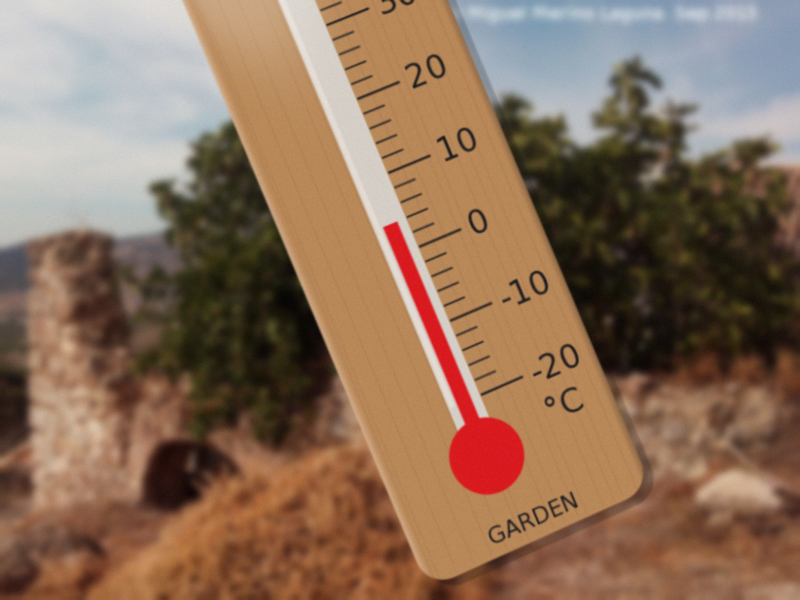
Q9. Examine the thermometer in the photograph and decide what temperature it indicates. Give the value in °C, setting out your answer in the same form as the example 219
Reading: 4
